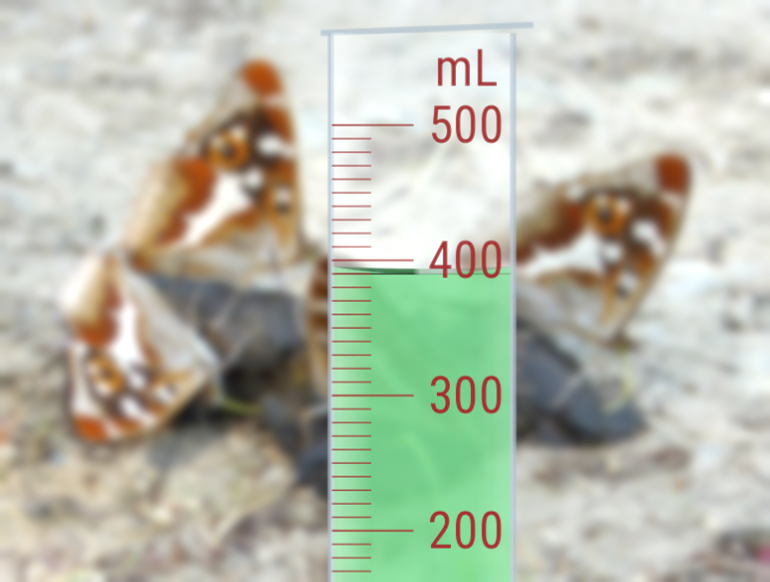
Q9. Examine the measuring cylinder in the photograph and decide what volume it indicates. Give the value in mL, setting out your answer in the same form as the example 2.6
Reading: 390
